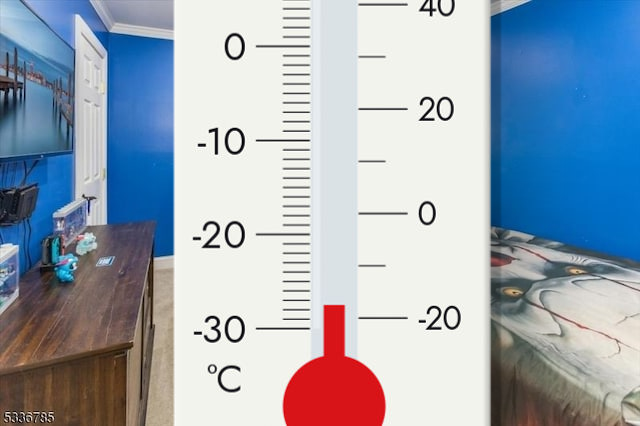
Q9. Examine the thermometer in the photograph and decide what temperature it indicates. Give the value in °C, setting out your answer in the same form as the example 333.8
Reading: -27.5
